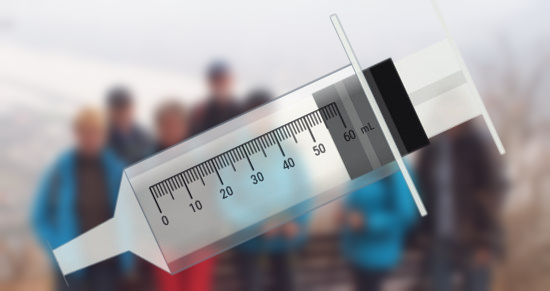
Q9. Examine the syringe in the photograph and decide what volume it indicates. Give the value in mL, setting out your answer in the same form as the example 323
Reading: 55
